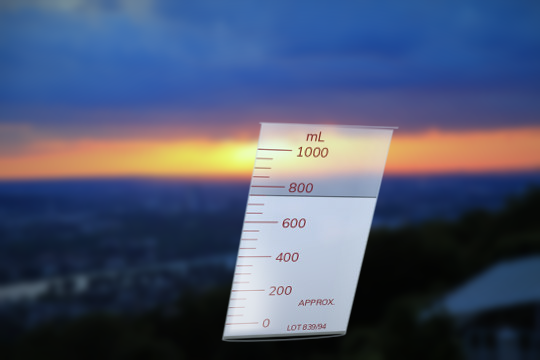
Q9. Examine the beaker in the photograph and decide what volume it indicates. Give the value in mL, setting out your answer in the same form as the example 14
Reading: 750
